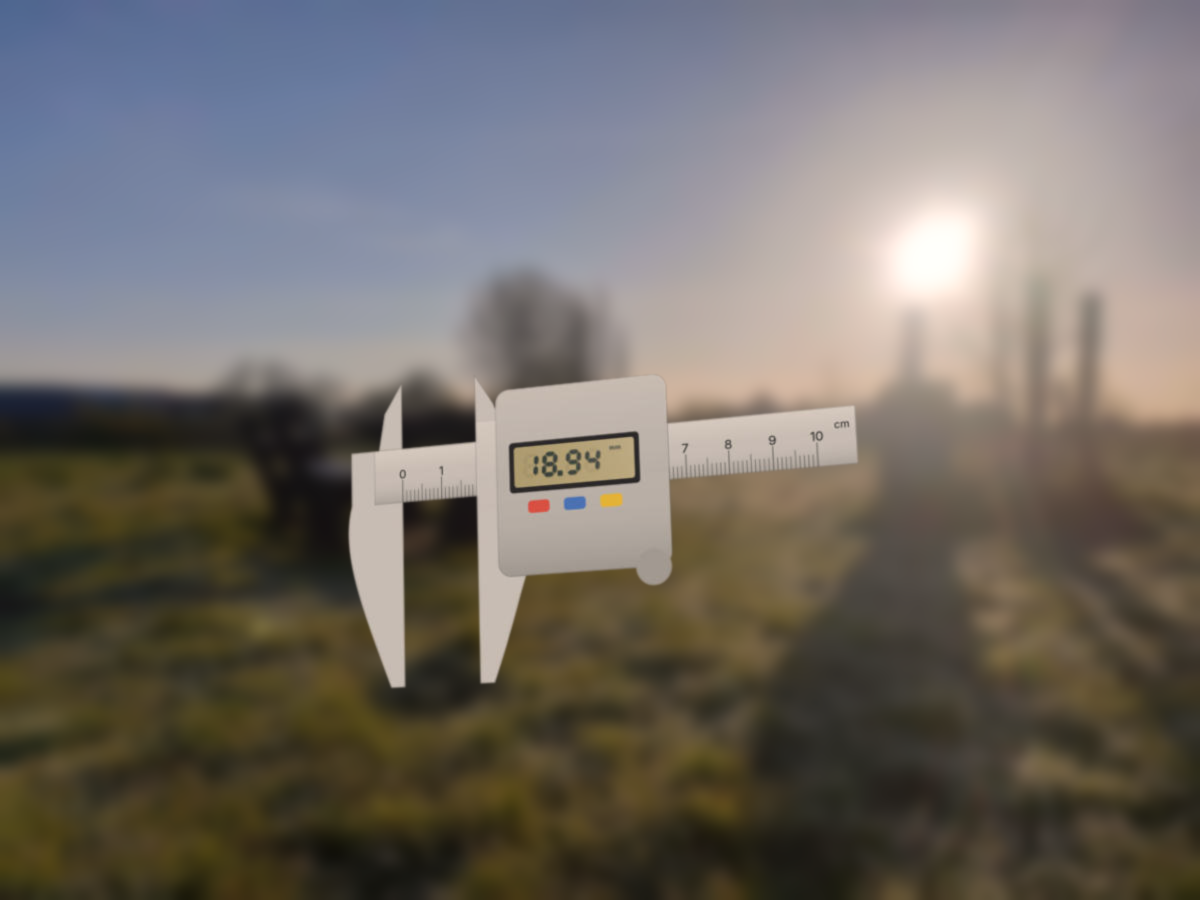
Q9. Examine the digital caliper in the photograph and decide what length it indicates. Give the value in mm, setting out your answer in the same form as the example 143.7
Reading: 18.94
